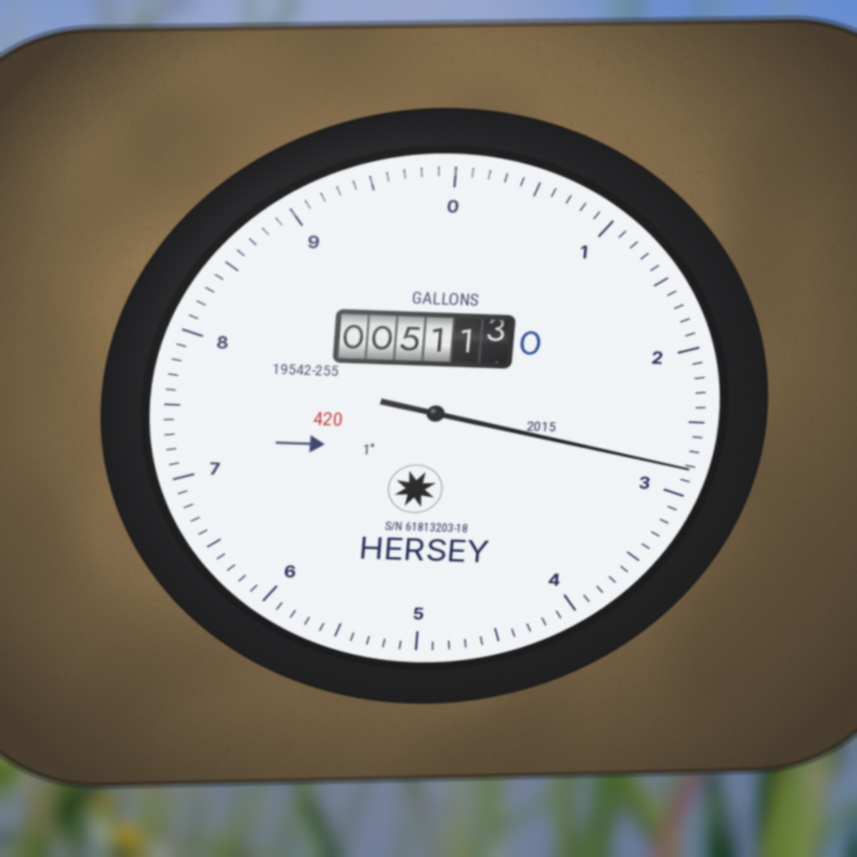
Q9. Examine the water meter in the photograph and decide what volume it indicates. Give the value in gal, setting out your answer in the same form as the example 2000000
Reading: 51132.8
